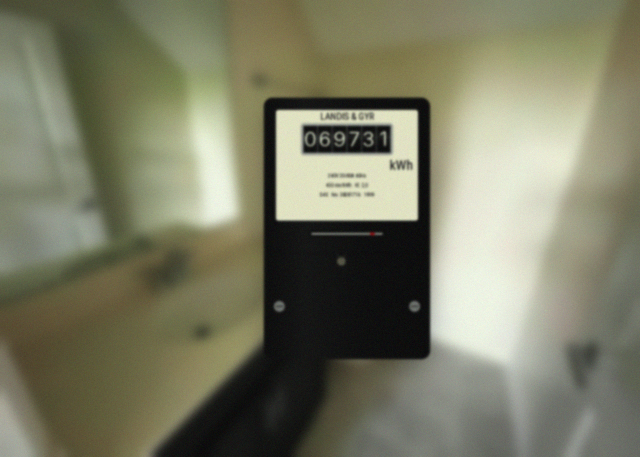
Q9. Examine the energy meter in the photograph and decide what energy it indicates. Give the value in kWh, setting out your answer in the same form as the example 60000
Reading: 69731
